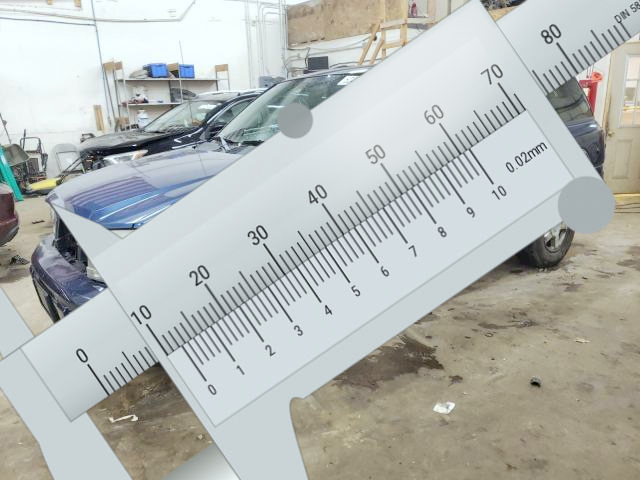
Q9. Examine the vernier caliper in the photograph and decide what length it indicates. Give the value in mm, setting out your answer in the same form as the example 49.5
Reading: 12.4
